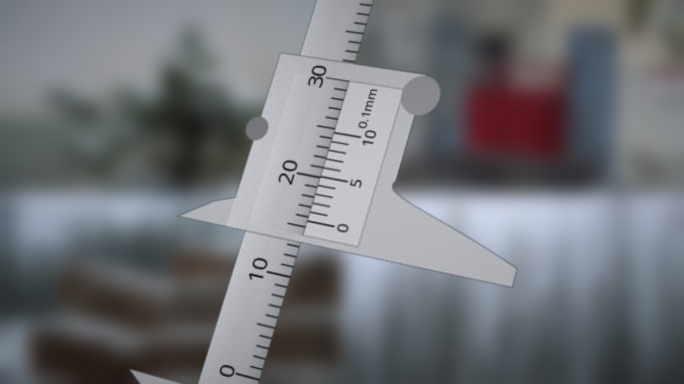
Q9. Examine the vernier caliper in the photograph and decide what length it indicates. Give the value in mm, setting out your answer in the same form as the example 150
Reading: 15.6
